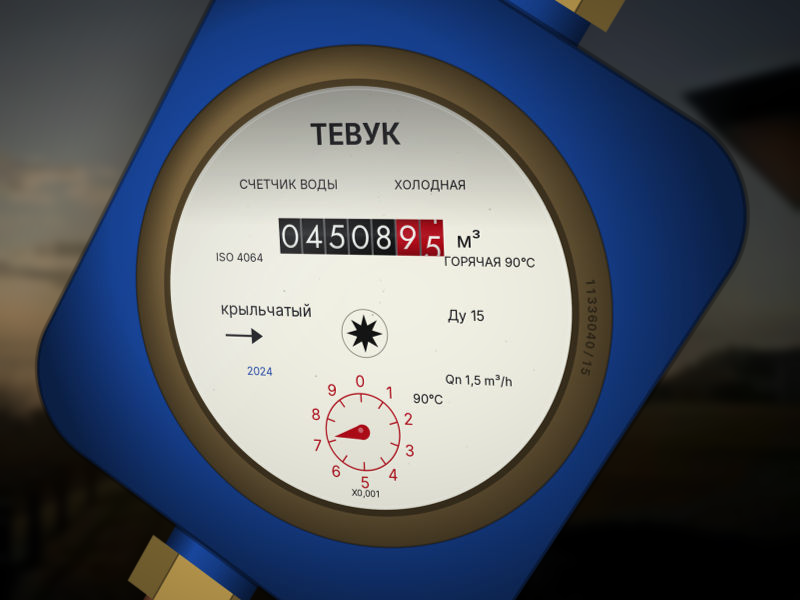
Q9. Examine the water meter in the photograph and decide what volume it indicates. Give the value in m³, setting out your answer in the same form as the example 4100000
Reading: 4508.947
